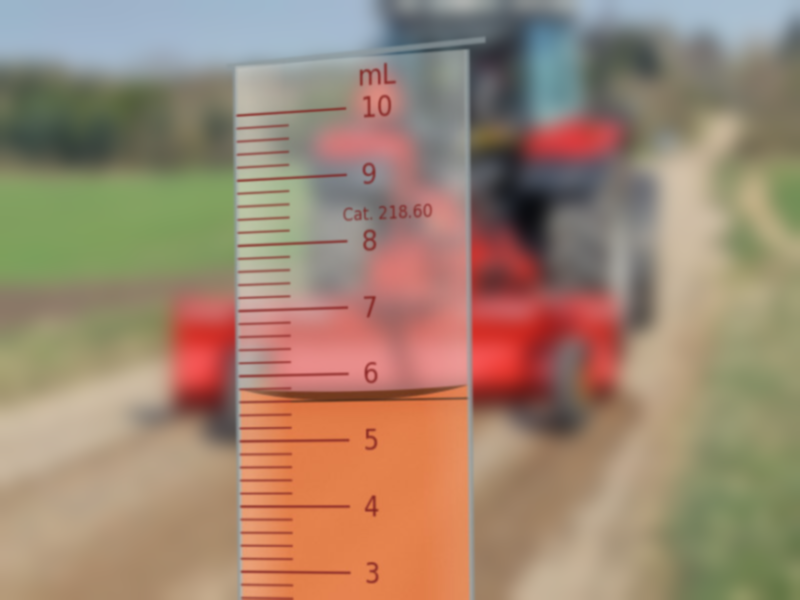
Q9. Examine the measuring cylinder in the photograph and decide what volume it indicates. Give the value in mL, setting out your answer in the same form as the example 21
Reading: 5.6
